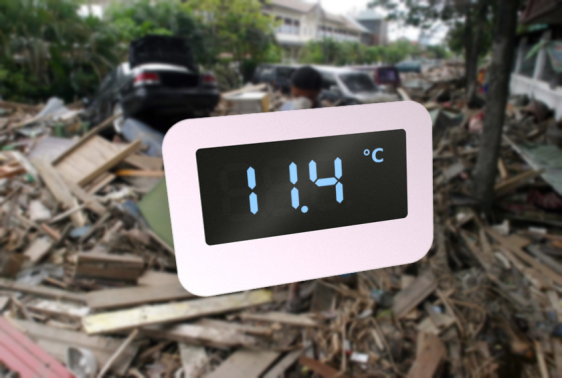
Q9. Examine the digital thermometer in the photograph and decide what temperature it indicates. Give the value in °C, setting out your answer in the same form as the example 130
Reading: 11.4
